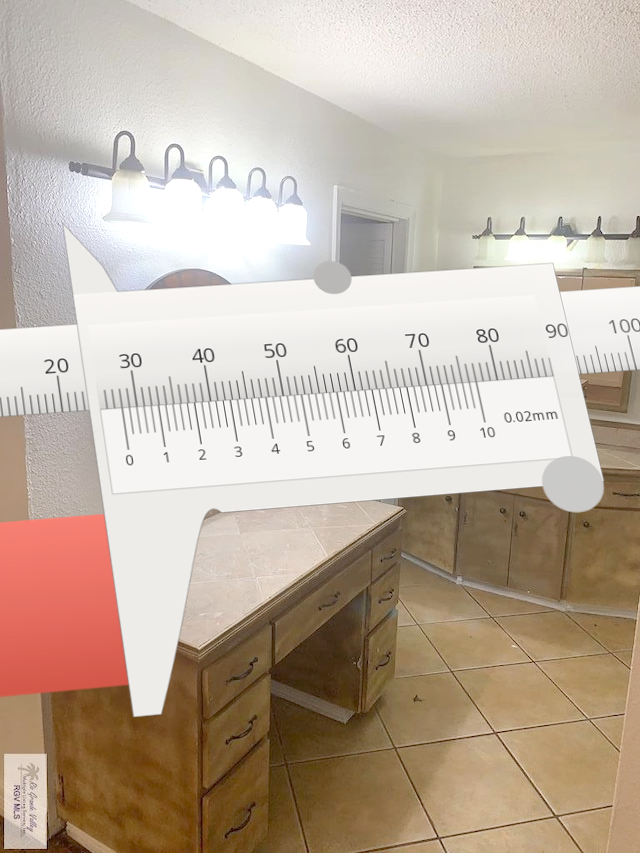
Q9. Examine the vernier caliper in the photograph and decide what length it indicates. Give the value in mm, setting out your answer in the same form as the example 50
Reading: 28.0
